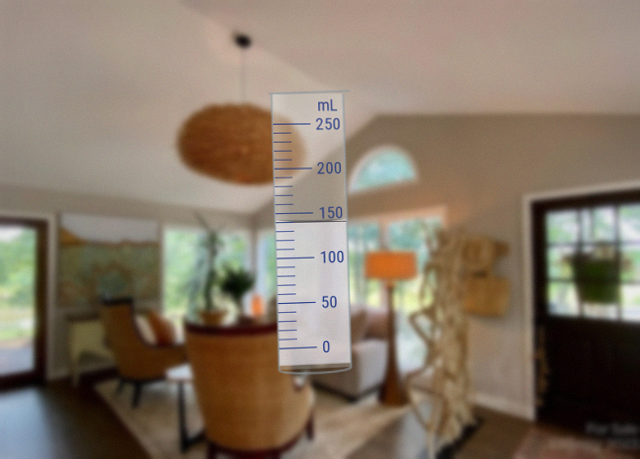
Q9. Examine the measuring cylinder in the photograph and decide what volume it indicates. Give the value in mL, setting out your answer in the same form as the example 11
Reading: 140
